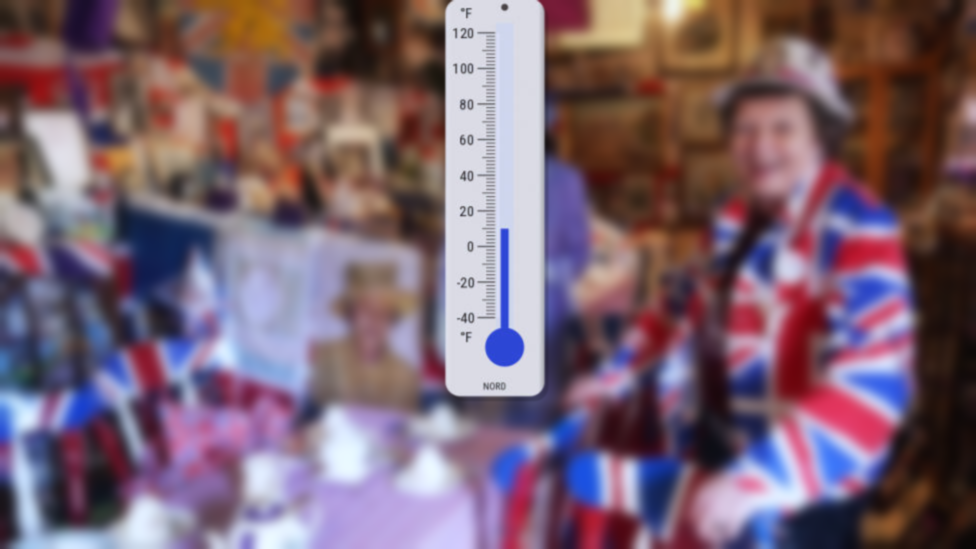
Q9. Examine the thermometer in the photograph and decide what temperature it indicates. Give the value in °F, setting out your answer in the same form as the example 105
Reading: 10
